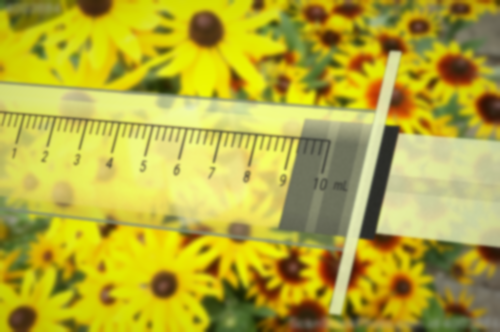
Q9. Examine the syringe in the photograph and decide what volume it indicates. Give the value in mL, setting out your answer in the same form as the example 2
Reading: 9.2
